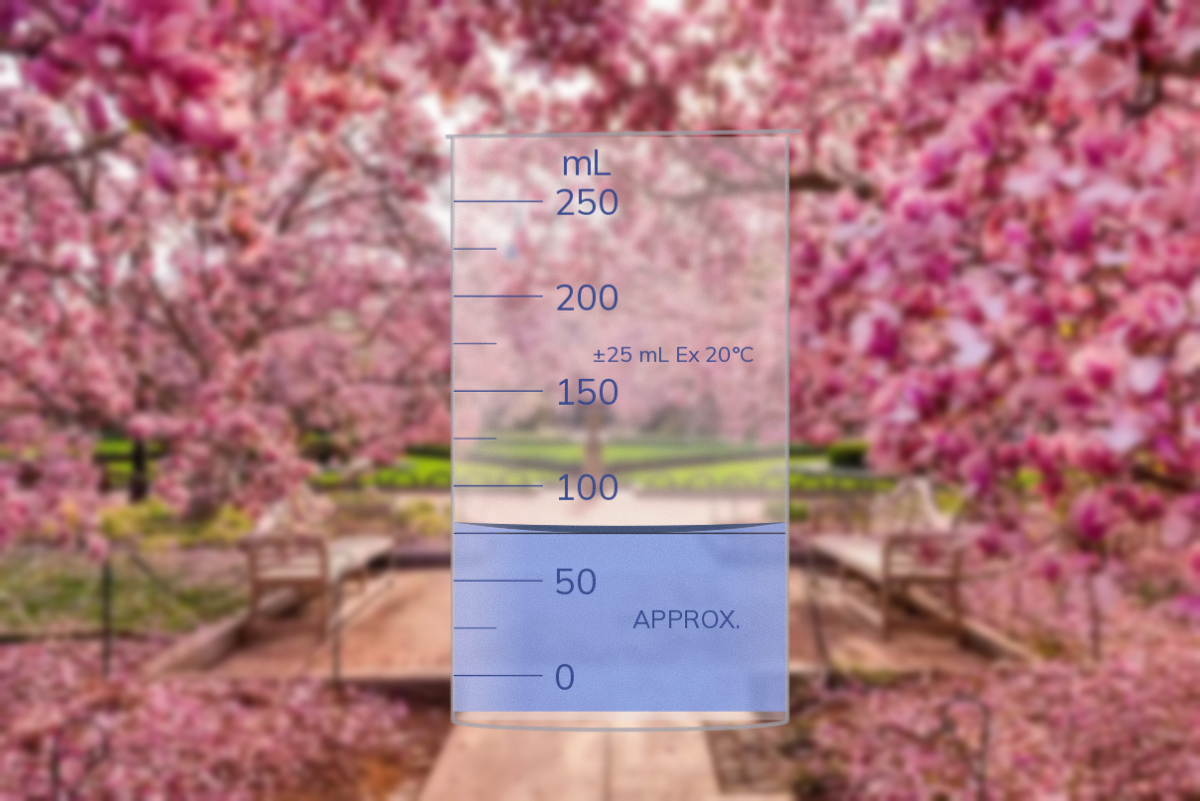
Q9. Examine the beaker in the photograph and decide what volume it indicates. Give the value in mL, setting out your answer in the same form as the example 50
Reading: 75
